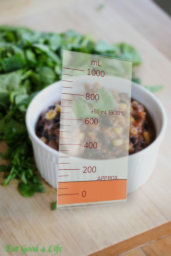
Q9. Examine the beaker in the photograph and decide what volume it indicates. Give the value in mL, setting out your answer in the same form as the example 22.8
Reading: 100
